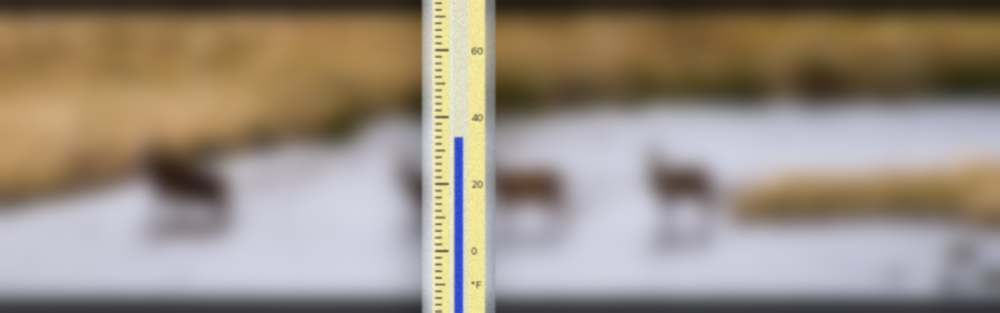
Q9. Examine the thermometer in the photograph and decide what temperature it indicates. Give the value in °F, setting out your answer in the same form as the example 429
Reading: 34
